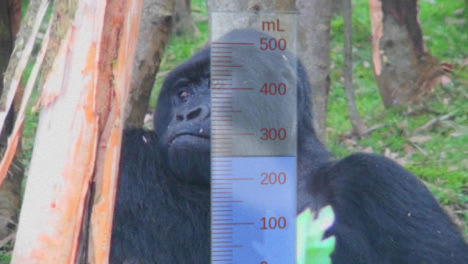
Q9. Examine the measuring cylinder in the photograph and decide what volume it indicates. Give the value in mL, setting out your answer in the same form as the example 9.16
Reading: 250
